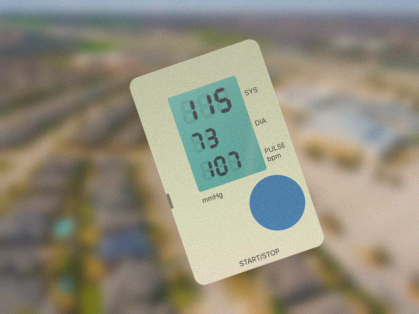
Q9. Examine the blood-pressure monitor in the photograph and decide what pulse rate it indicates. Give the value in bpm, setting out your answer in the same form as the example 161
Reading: 107
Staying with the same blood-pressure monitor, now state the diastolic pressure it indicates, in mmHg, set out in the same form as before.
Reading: 73
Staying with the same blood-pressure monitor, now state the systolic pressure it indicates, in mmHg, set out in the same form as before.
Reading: 115
